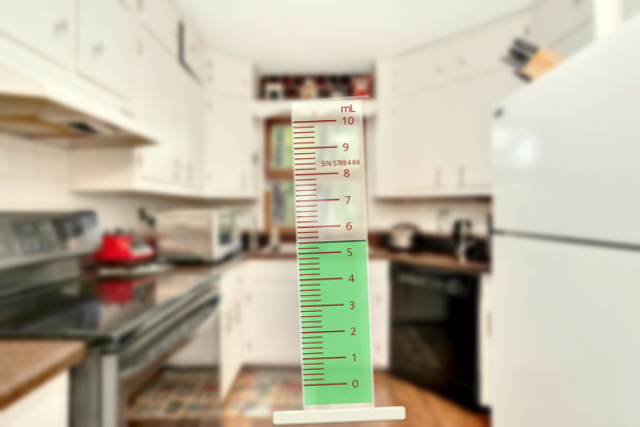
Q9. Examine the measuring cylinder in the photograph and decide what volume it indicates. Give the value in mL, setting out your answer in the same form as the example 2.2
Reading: 5.4
